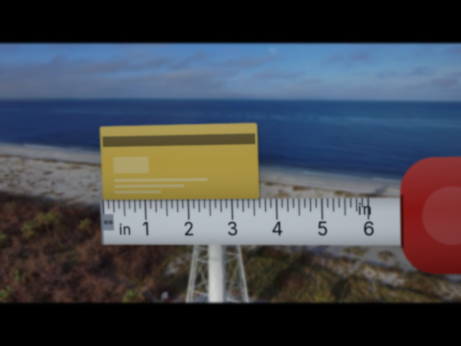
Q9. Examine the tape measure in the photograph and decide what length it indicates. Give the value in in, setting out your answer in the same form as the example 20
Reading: 3.625
